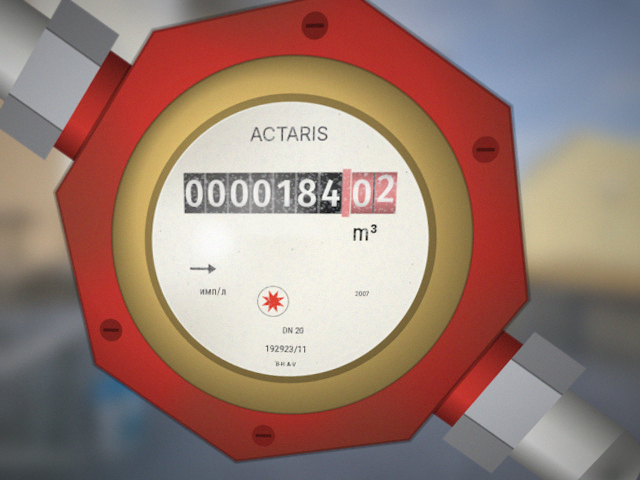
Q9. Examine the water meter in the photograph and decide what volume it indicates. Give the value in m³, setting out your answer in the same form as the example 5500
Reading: 184.02
